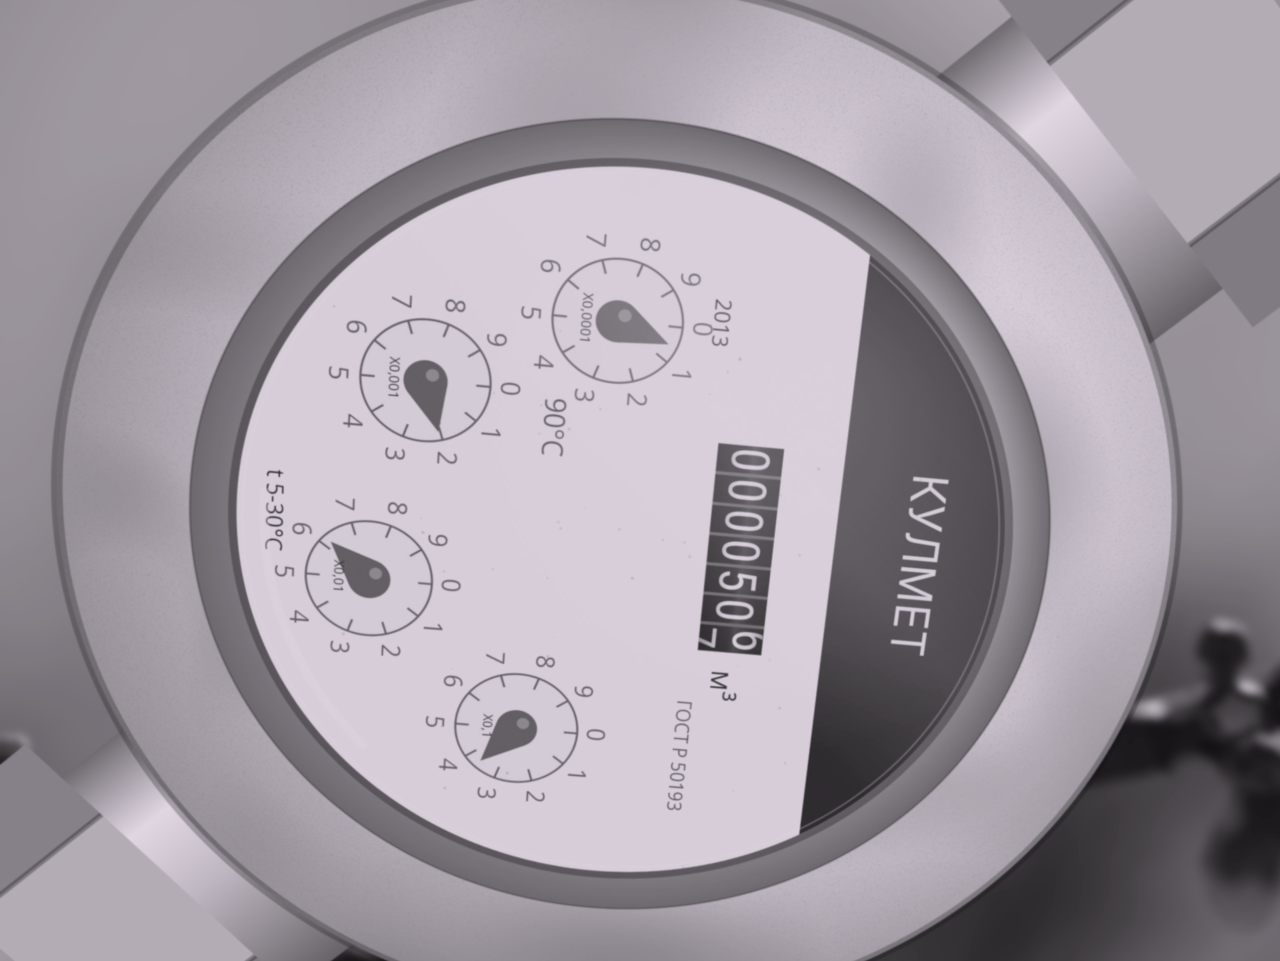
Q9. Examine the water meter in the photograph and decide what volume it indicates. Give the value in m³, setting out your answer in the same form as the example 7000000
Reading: 506.3620
